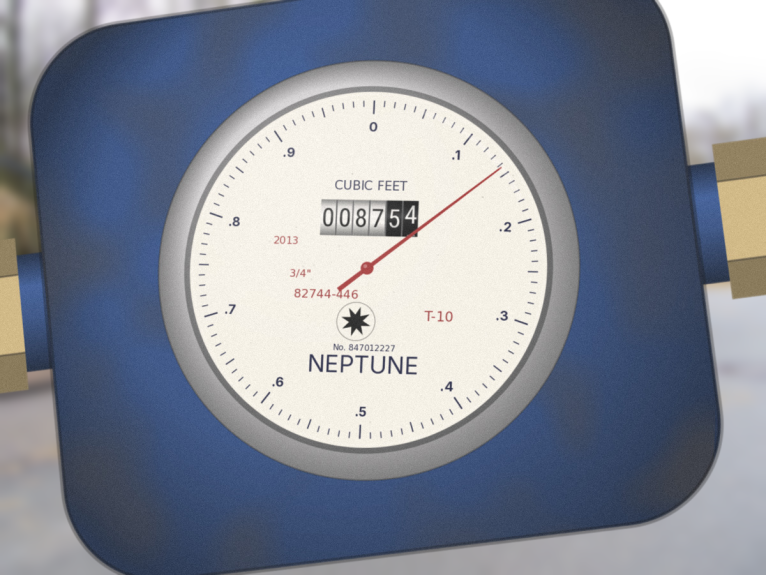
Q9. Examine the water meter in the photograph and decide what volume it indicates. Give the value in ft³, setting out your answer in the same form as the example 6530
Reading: 8754.14
